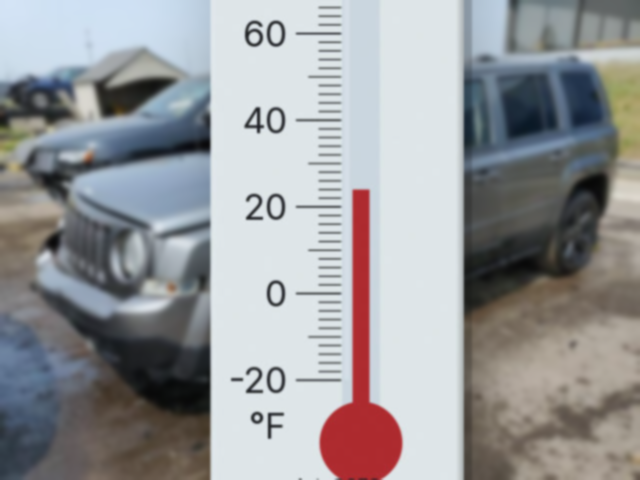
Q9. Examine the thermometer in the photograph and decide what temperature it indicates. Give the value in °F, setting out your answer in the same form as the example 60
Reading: 24
